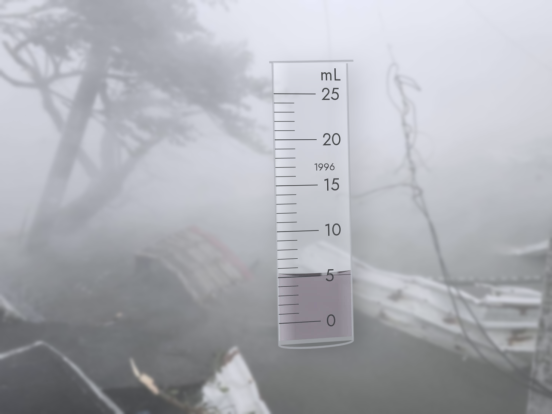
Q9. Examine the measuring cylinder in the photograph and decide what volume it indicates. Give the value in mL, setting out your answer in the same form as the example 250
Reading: 5
